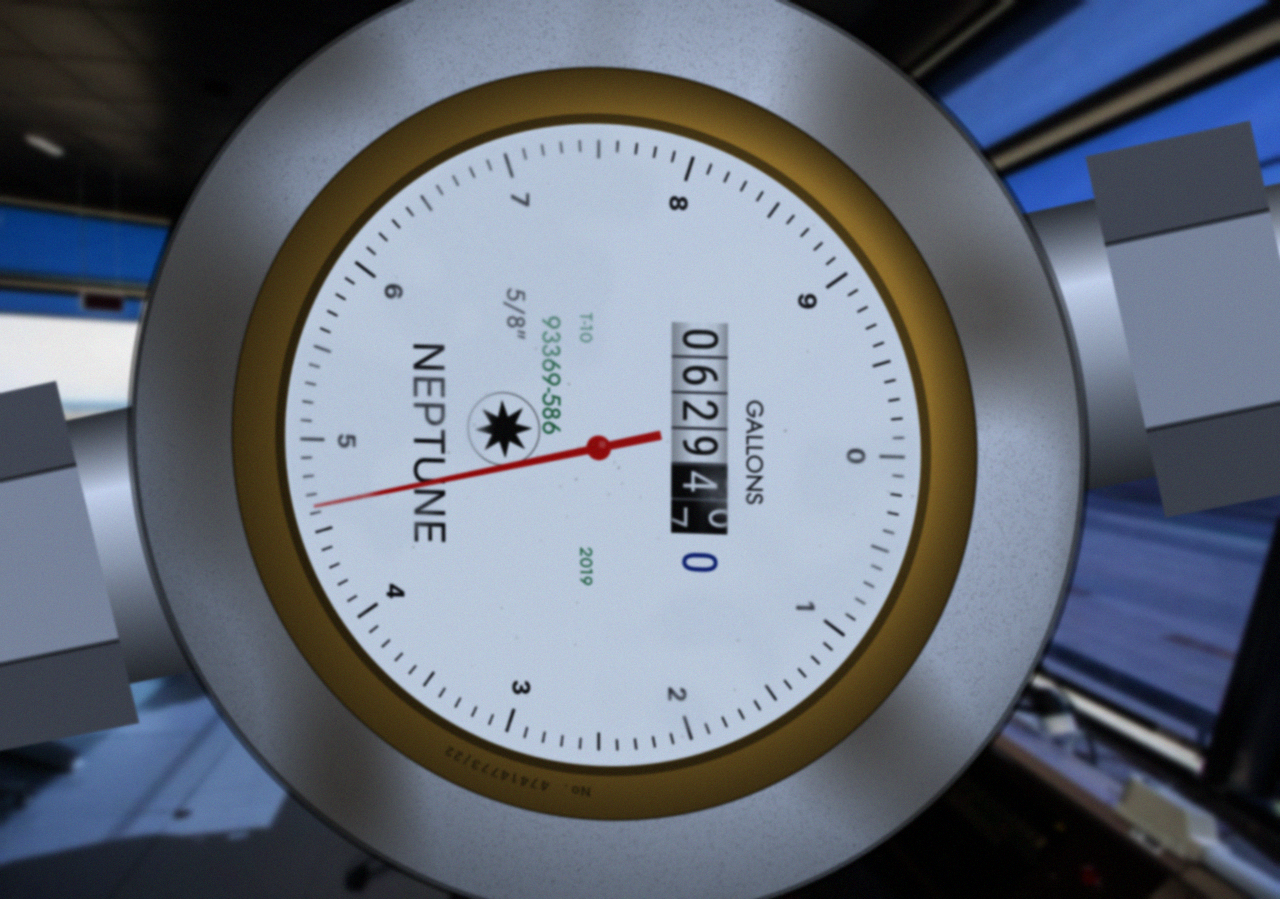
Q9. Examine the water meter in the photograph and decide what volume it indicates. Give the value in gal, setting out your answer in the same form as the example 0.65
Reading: 629464.6
